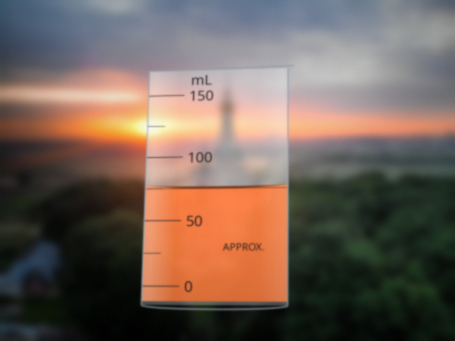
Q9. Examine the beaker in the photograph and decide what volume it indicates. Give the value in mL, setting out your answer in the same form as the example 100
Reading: 75
